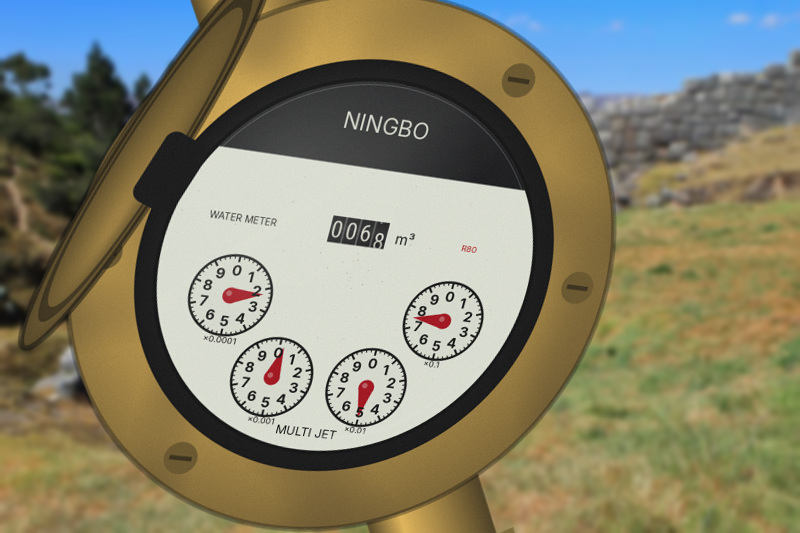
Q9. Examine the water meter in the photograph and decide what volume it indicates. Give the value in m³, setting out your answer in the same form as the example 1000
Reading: 67.7502
